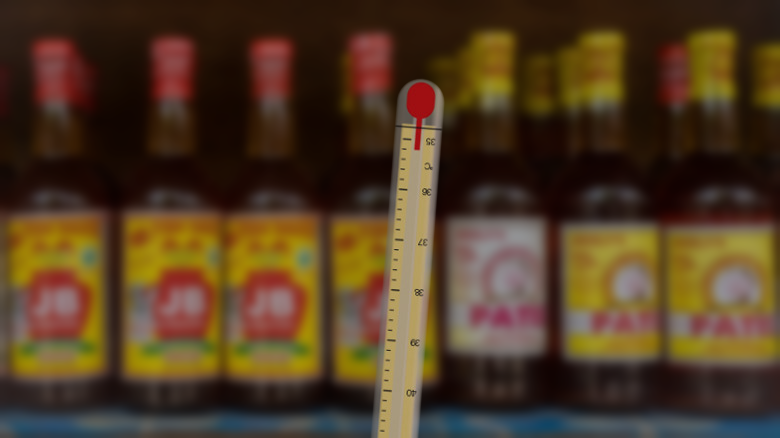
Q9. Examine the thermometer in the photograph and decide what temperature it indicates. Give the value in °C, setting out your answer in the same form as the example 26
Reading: 35.2
